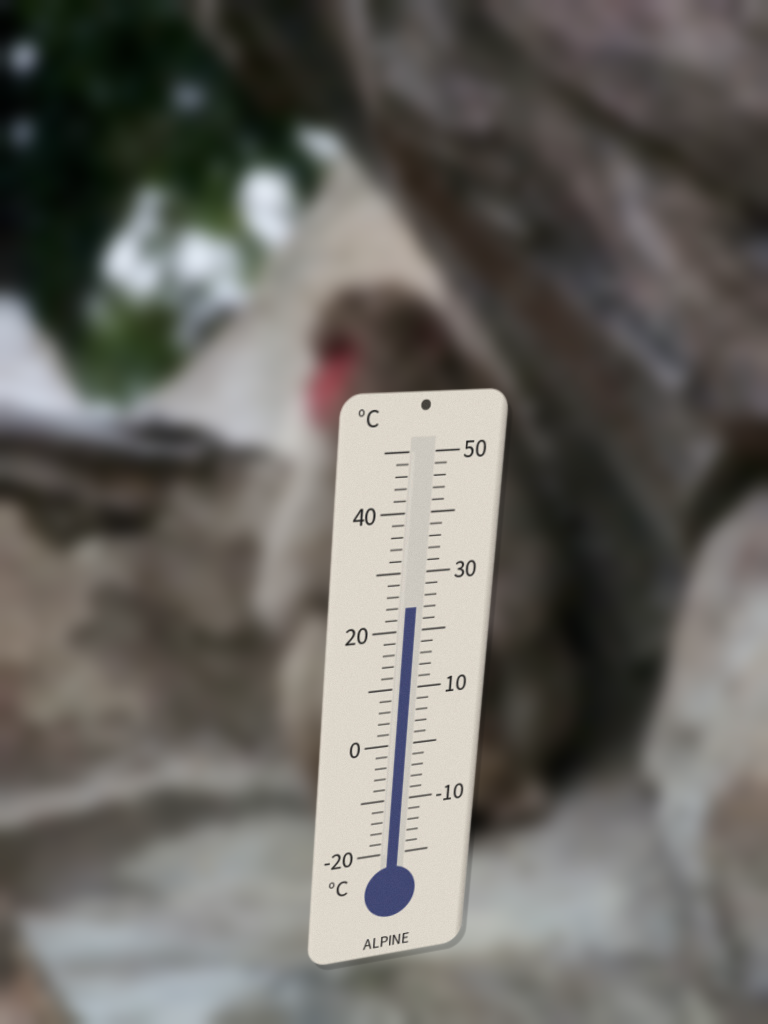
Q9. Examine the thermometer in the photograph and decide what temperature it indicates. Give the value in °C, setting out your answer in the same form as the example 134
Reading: 24
